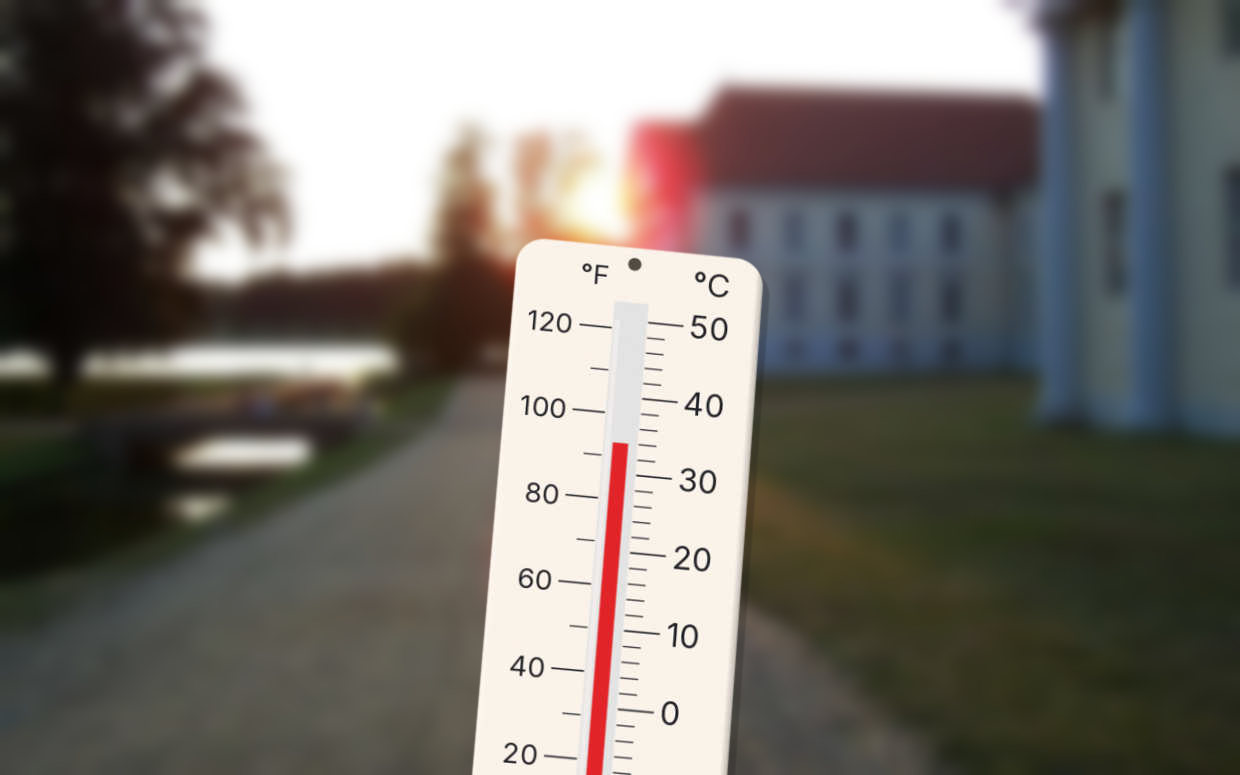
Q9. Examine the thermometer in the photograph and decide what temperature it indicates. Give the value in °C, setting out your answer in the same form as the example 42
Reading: 34
